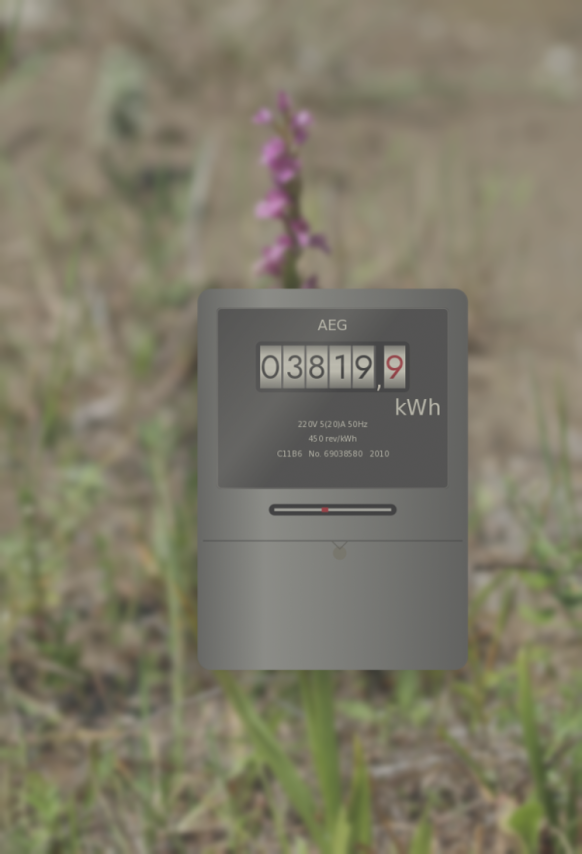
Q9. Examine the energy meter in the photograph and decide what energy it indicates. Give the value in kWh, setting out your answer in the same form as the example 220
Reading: 3819.9
